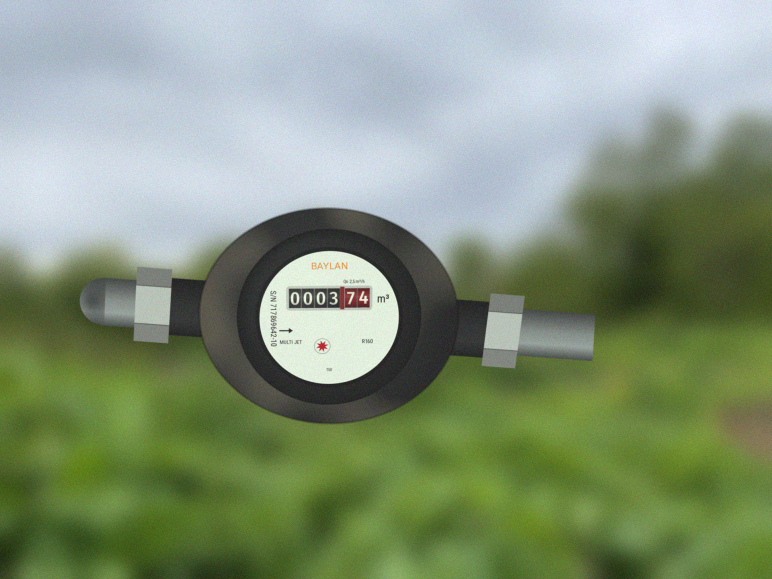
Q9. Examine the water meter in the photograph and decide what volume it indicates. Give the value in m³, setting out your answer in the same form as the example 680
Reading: 3.74
